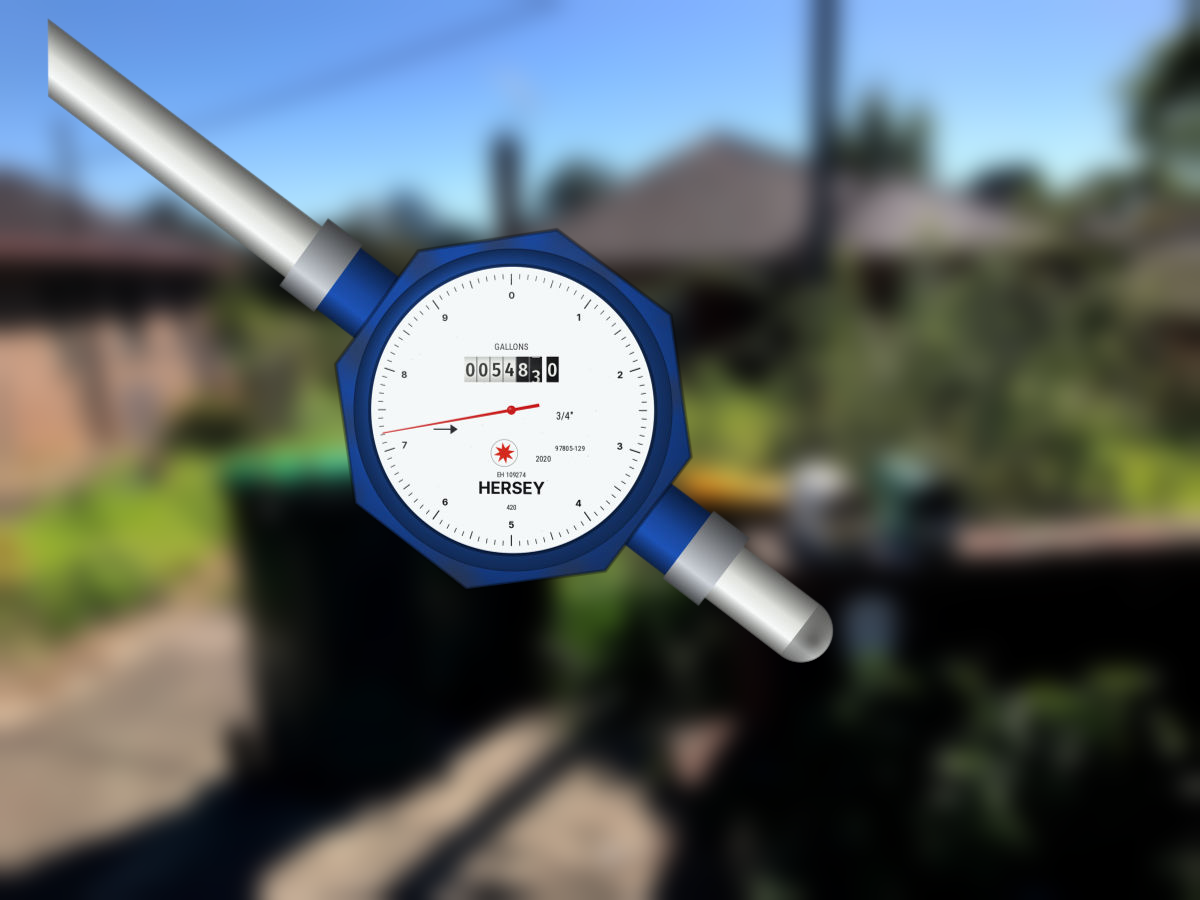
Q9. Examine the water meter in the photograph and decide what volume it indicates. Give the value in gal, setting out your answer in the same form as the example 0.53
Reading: 54827.2
